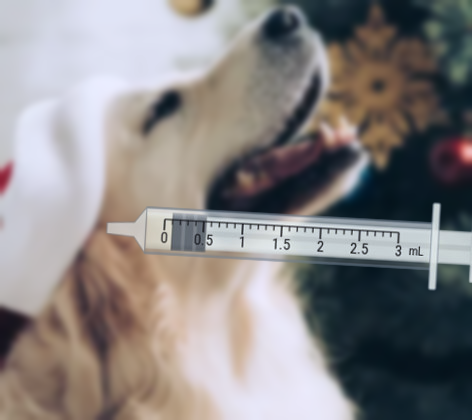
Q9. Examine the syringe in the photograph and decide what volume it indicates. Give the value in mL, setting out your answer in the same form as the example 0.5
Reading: 0.1
